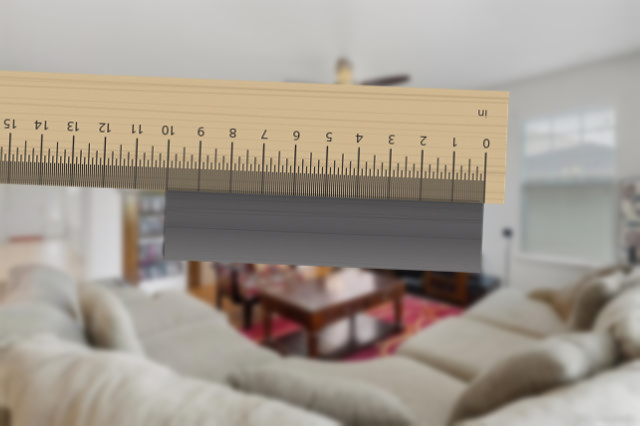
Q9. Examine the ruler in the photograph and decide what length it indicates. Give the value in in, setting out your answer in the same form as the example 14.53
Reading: 10
